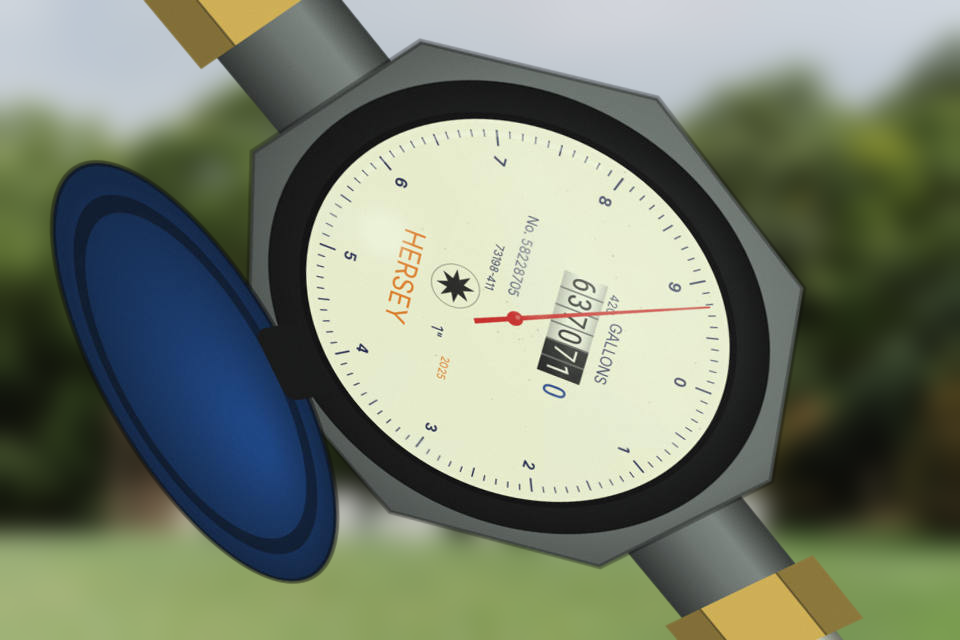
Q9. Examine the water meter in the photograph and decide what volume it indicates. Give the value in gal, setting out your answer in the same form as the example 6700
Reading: 6370709.2
